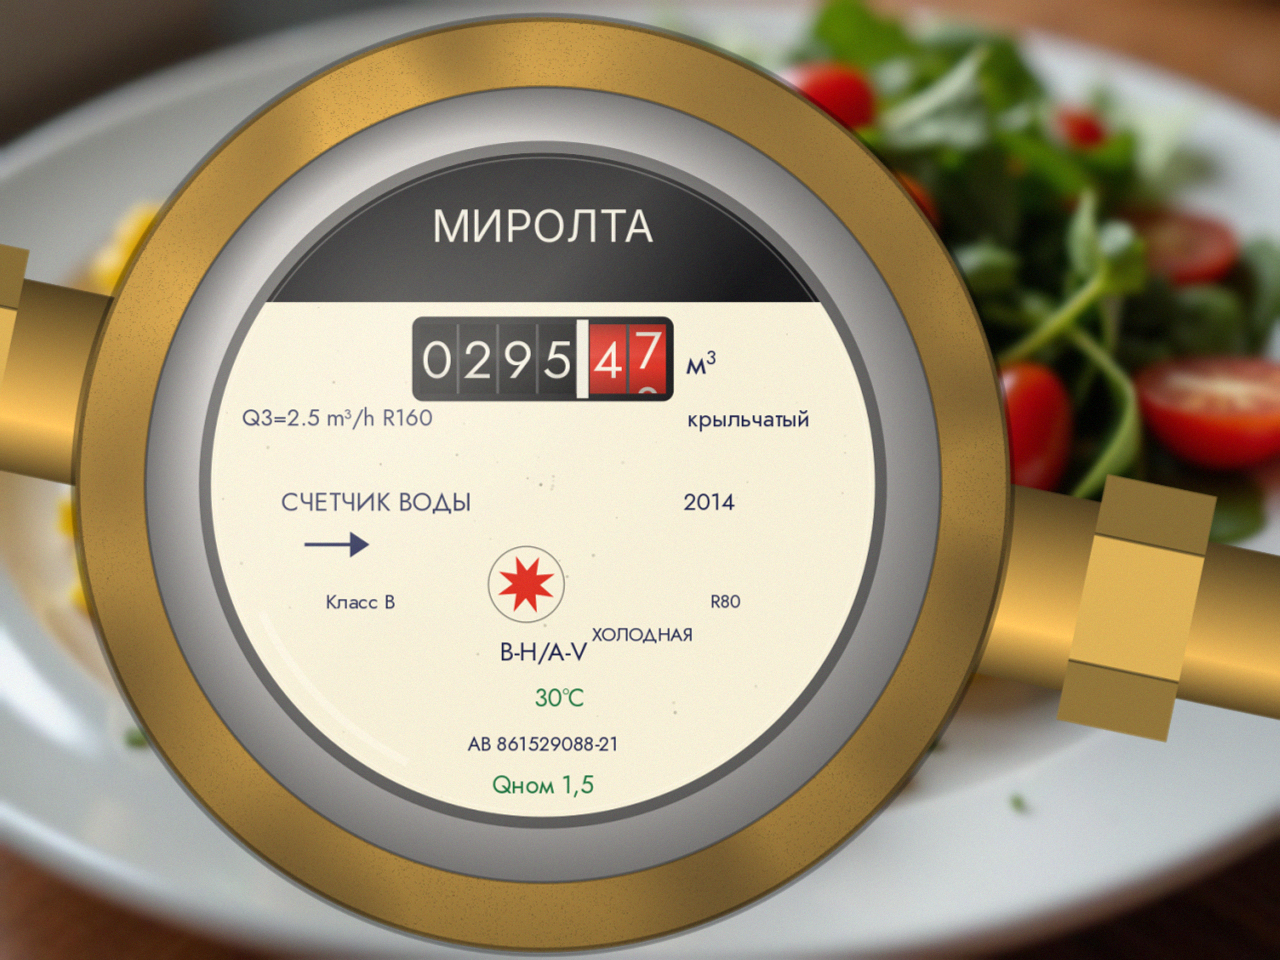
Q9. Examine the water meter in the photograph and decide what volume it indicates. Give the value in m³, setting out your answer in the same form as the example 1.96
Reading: 295.47
